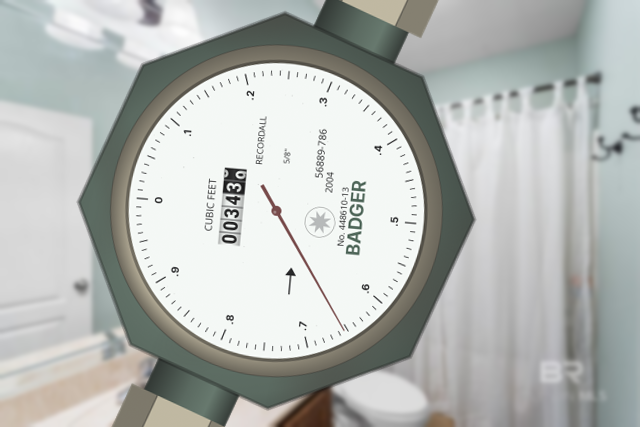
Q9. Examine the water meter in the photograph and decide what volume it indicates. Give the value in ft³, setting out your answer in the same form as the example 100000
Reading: 3438.65
